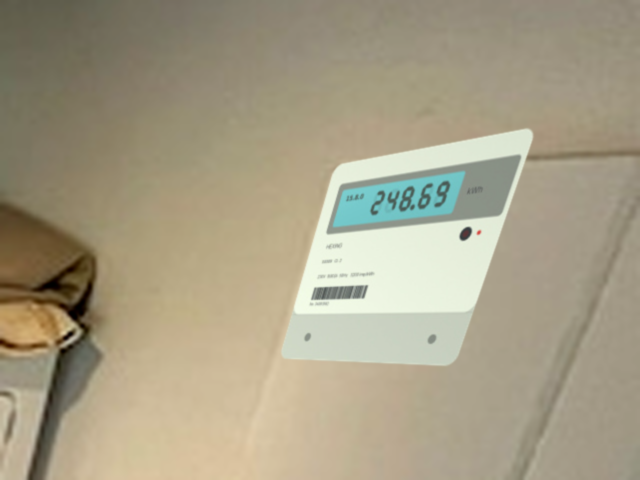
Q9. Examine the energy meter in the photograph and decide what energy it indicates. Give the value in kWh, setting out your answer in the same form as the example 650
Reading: 248.69
